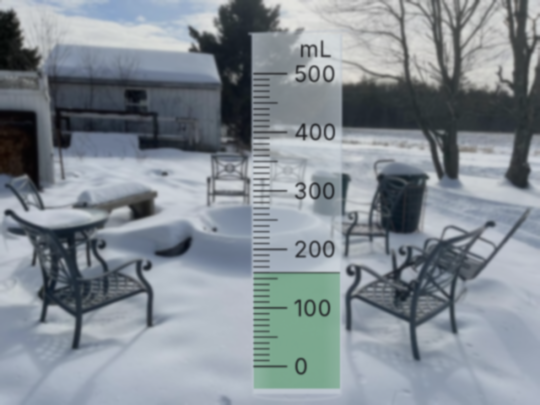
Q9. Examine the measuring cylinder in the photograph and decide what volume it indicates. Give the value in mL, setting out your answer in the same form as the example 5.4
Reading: 160
